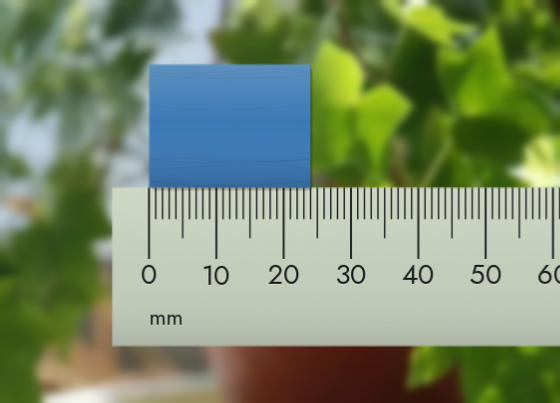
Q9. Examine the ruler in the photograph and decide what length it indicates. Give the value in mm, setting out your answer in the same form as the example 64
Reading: 24
